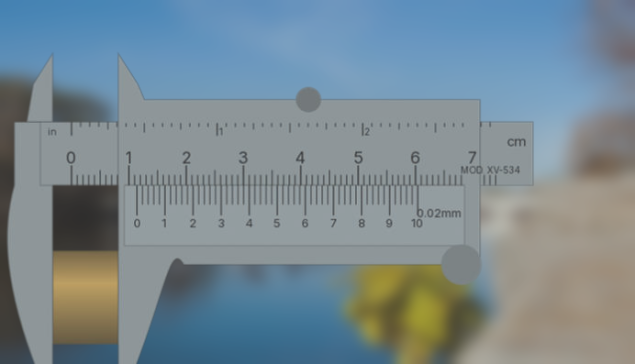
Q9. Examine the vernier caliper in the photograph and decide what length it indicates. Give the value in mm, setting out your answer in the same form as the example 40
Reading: 11.4
